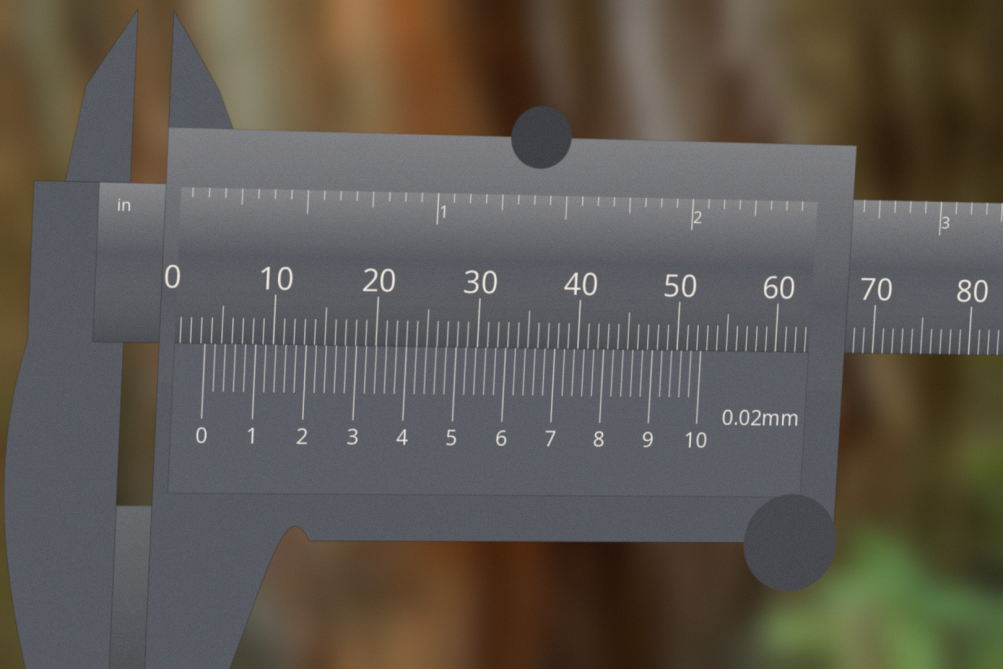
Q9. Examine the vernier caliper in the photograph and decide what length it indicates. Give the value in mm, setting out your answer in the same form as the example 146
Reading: 3.4
